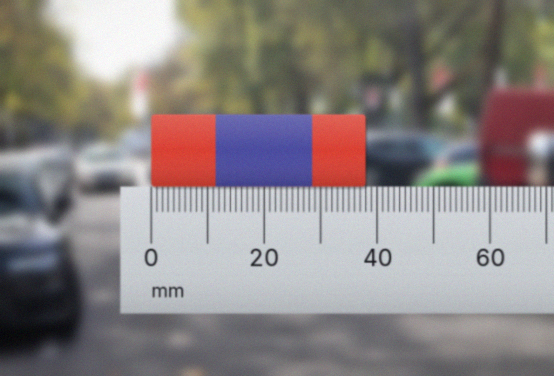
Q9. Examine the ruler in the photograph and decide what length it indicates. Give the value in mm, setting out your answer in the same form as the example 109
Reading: 38
